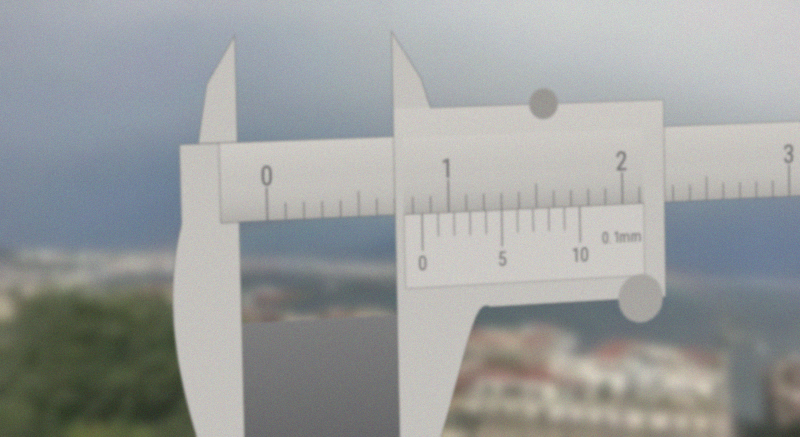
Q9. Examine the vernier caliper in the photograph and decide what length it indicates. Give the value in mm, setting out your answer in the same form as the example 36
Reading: 8.5
